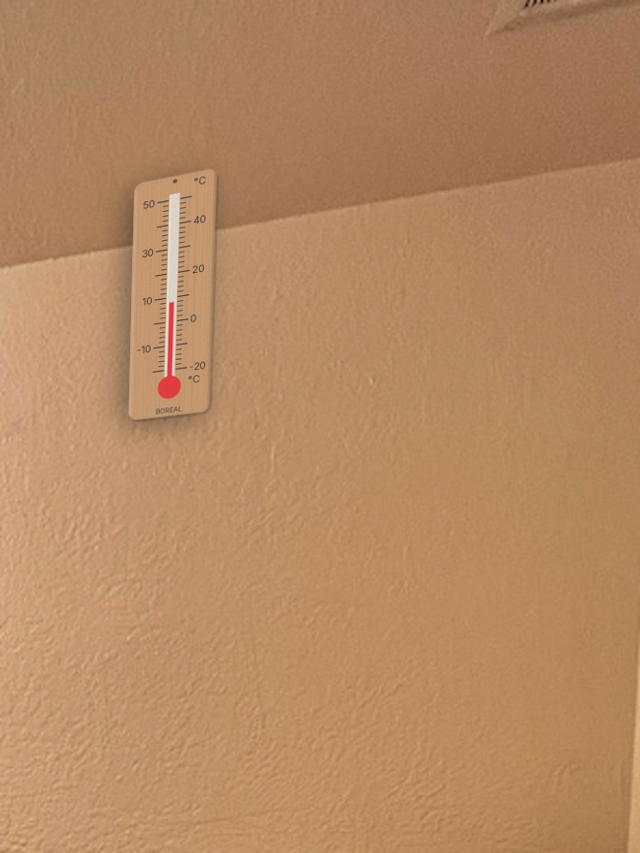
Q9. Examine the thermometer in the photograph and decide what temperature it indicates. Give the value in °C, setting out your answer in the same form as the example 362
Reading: 8
